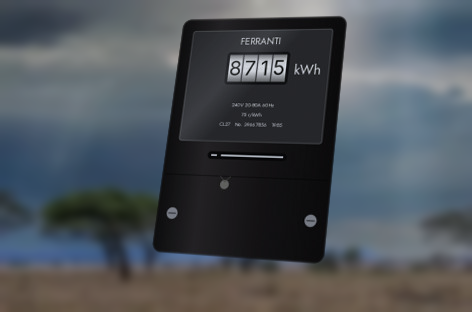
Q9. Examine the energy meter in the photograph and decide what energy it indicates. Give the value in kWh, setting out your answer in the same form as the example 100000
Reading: 8715
